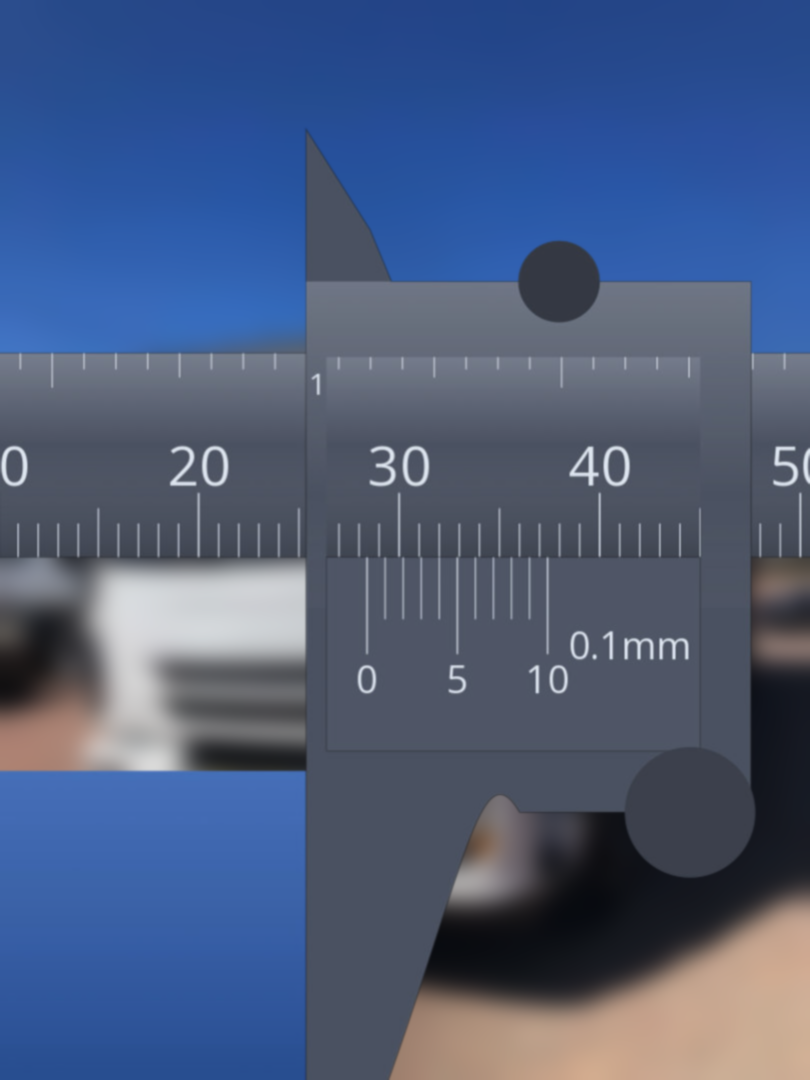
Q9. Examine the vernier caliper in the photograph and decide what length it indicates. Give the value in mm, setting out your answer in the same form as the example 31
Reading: 28.4
